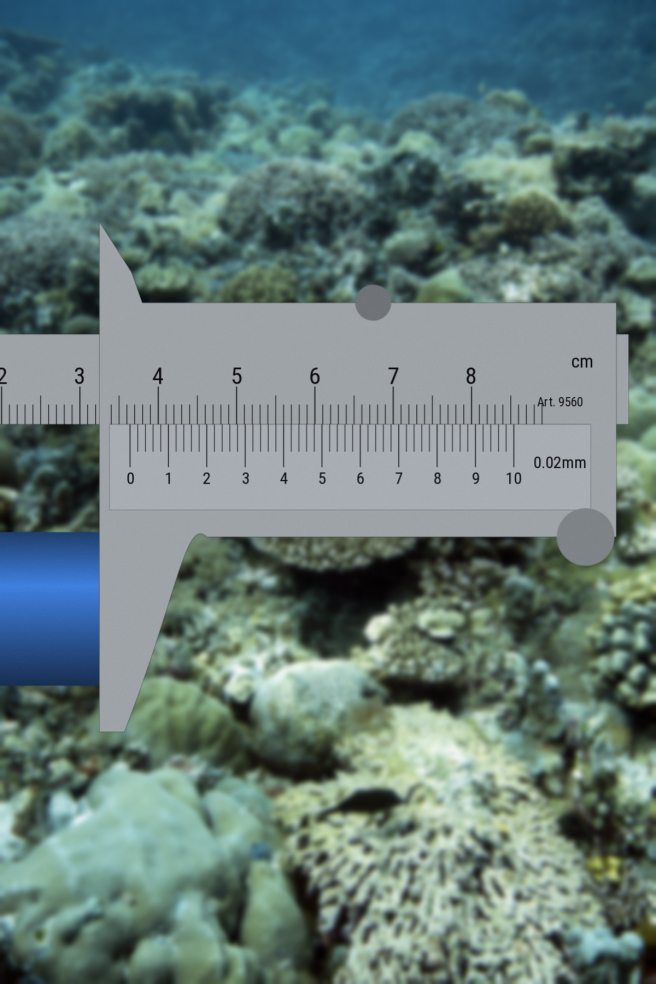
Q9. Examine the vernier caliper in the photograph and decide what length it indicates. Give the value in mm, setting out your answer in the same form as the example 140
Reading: 36.4
